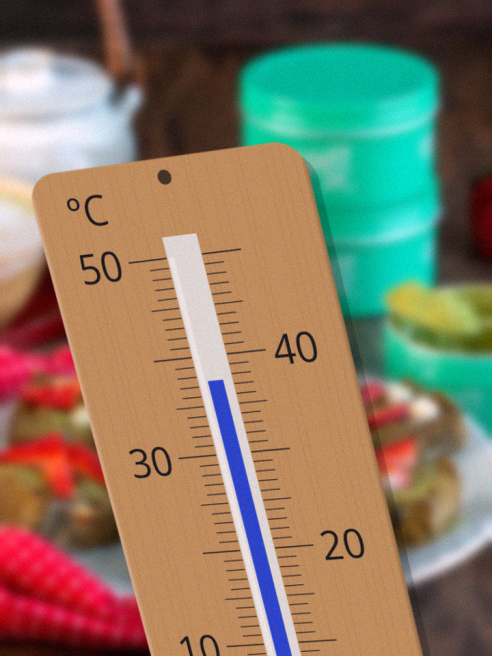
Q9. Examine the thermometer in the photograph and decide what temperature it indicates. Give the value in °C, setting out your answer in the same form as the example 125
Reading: 37.5
